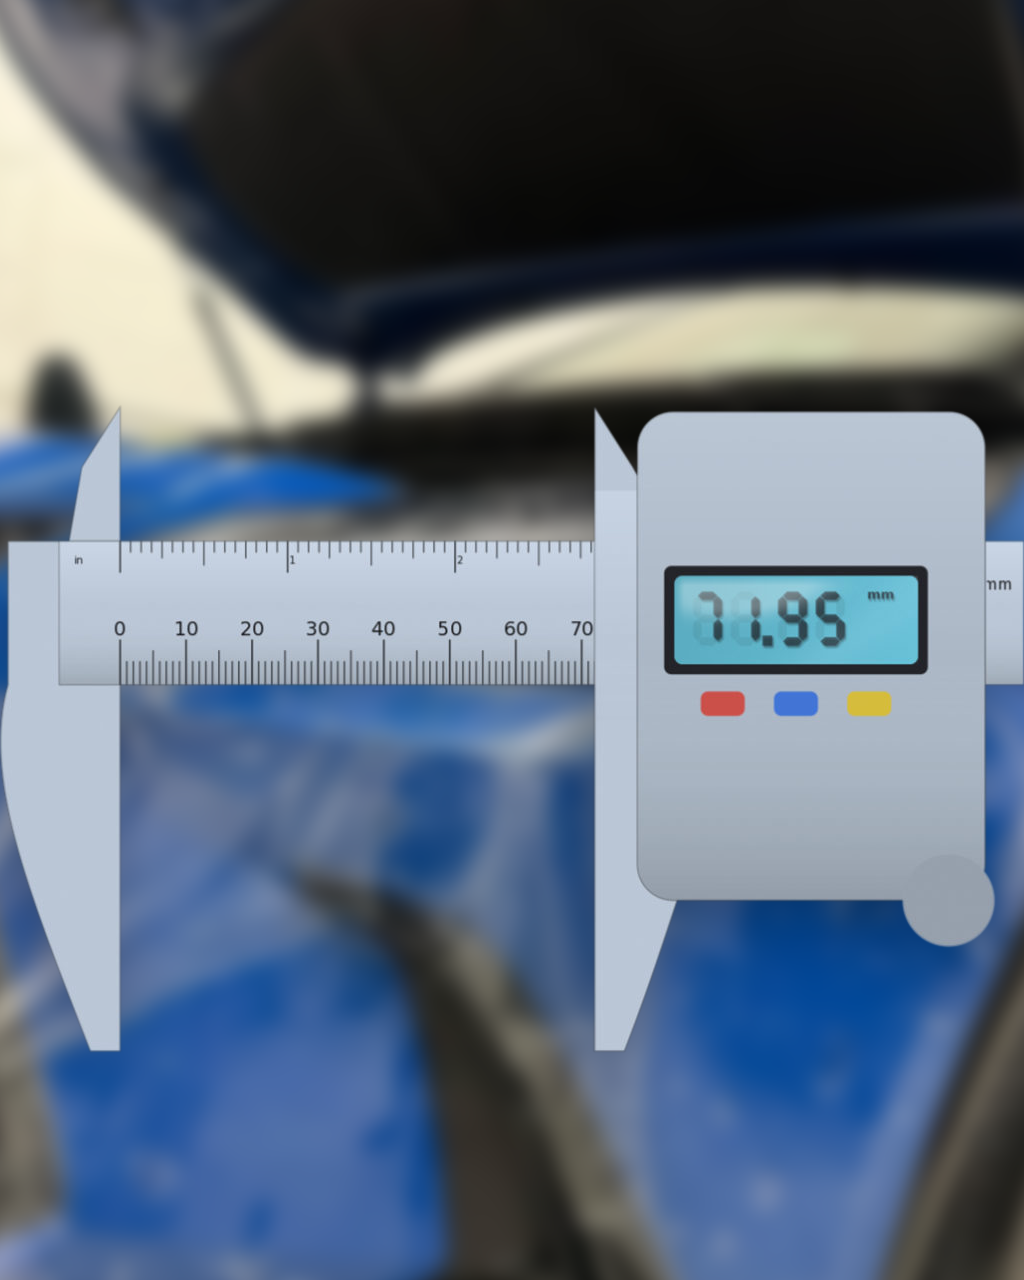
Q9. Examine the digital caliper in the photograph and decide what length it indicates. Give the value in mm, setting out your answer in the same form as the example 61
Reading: 71.95
